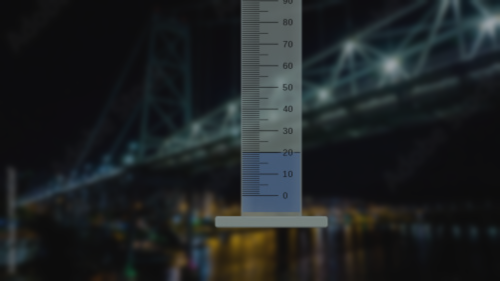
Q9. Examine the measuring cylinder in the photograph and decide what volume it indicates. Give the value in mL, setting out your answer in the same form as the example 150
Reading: 20
